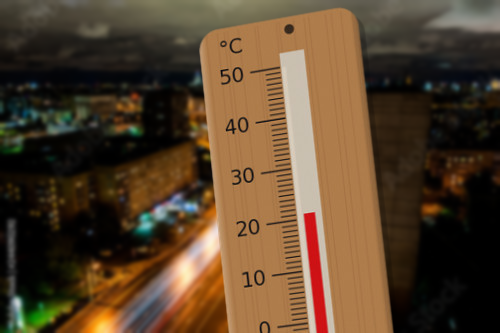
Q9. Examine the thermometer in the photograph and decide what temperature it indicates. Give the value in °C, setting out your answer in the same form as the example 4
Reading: 21
